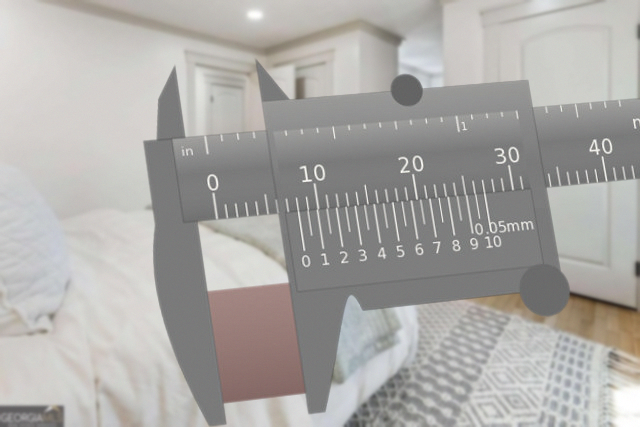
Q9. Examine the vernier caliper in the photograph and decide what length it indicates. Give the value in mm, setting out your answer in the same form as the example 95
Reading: 8.0
